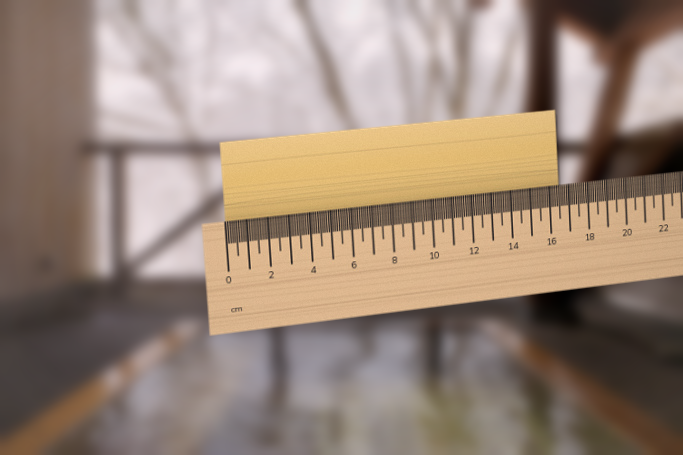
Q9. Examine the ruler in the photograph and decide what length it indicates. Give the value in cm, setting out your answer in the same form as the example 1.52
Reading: 16.5
